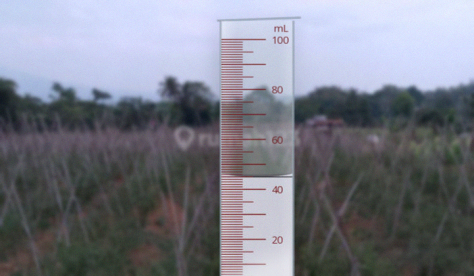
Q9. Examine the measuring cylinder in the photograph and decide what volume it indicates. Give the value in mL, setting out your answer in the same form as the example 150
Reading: 45
